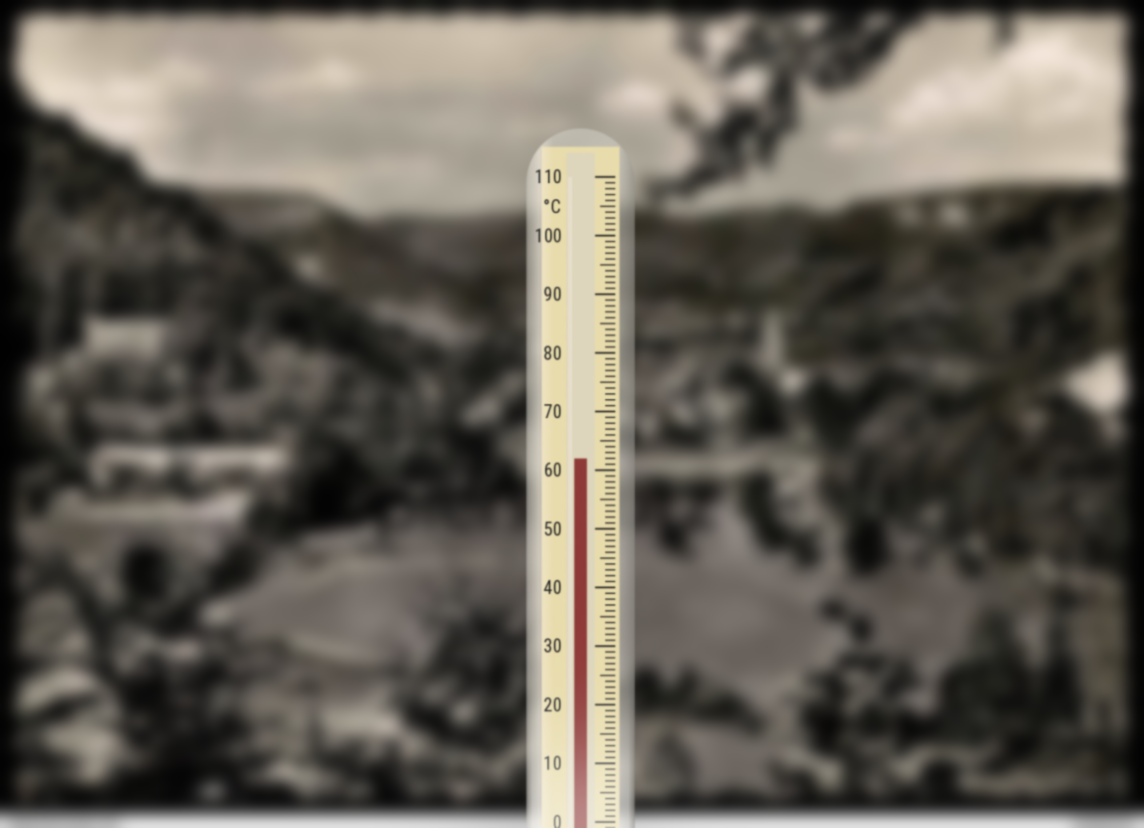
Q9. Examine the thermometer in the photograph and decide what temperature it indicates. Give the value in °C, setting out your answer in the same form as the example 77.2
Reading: 62
